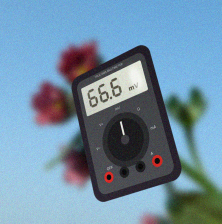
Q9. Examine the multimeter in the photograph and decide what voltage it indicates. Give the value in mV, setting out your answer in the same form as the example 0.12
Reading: 66.6
